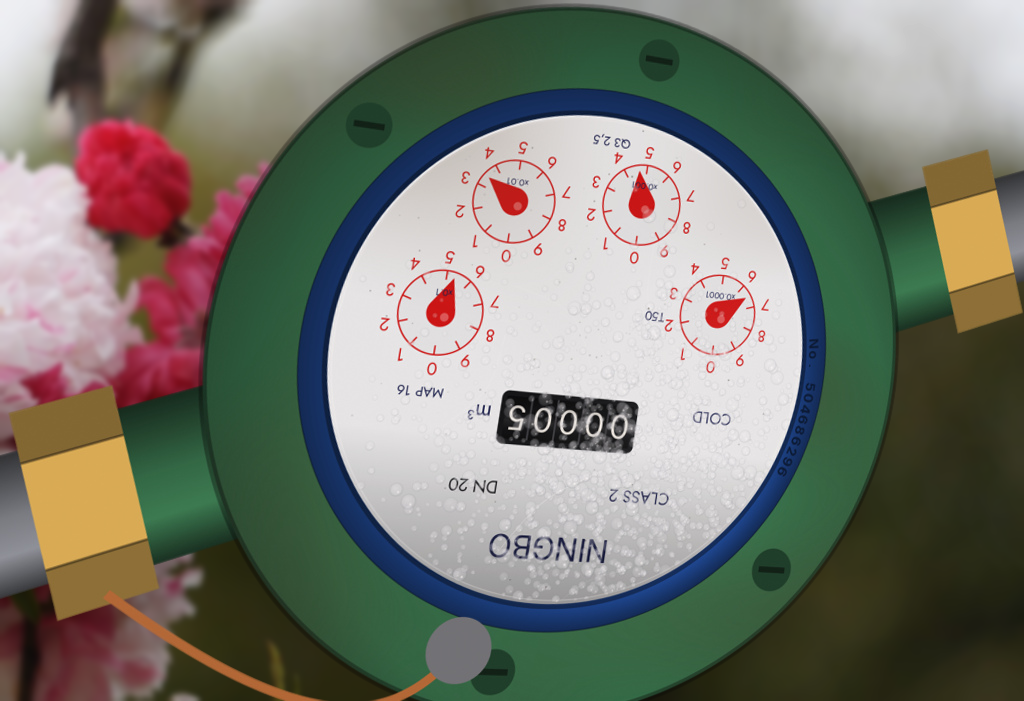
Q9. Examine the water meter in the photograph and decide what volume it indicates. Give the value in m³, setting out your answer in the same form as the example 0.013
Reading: 5.5346
